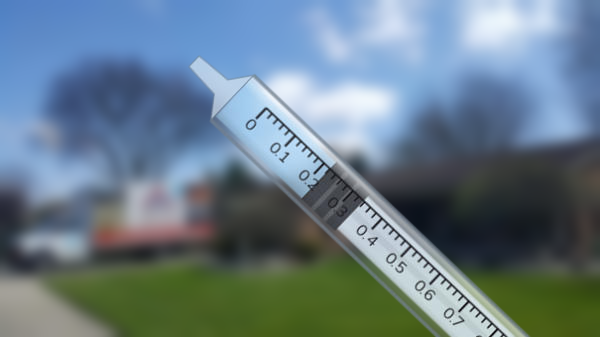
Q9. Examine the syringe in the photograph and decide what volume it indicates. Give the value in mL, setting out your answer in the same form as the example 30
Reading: 0.22
